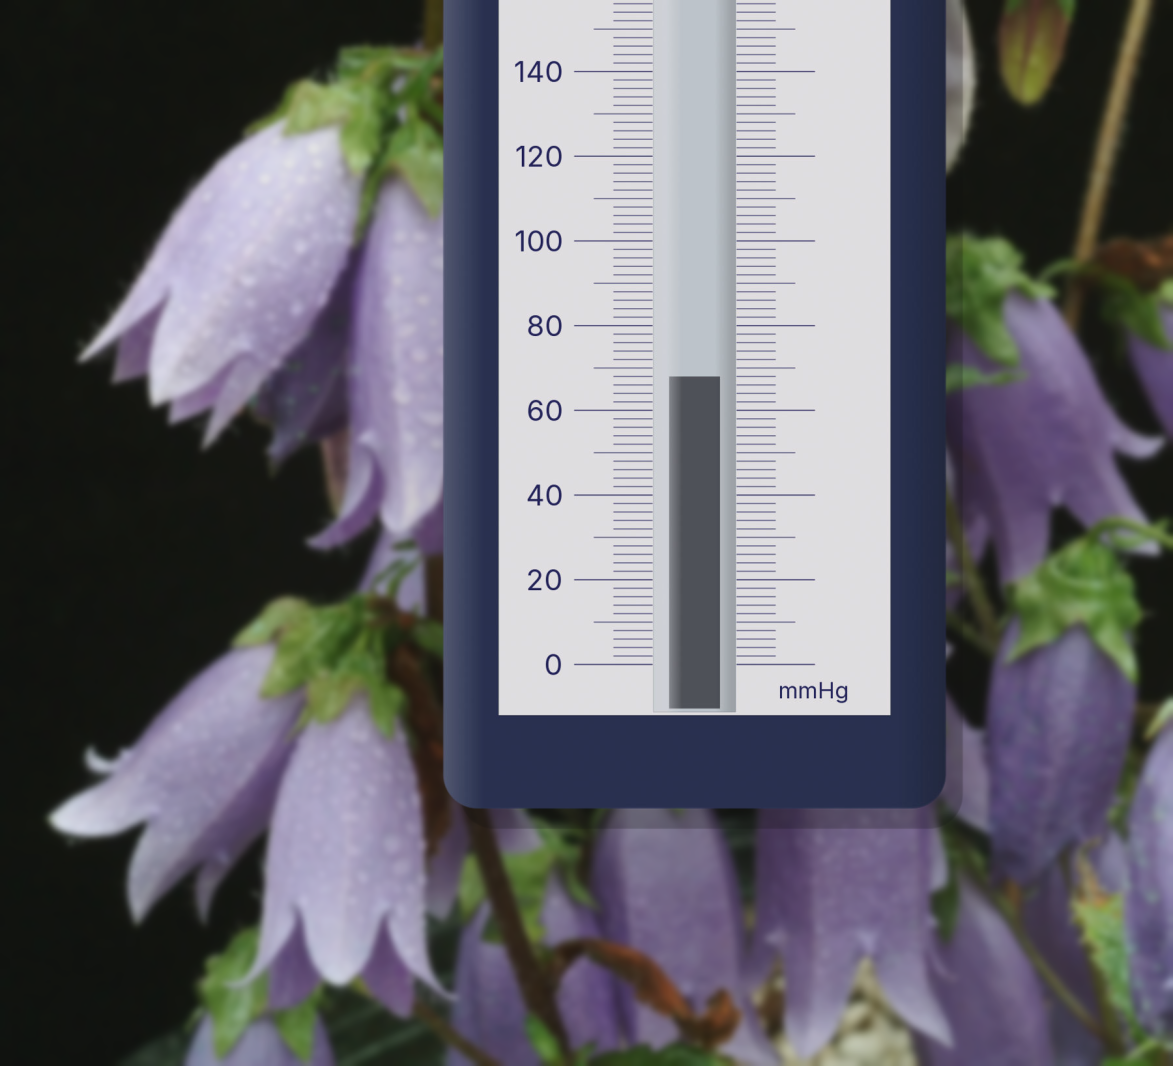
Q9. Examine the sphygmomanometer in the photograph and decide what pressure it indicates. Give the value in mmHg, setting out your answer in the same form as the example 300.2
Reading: 68
